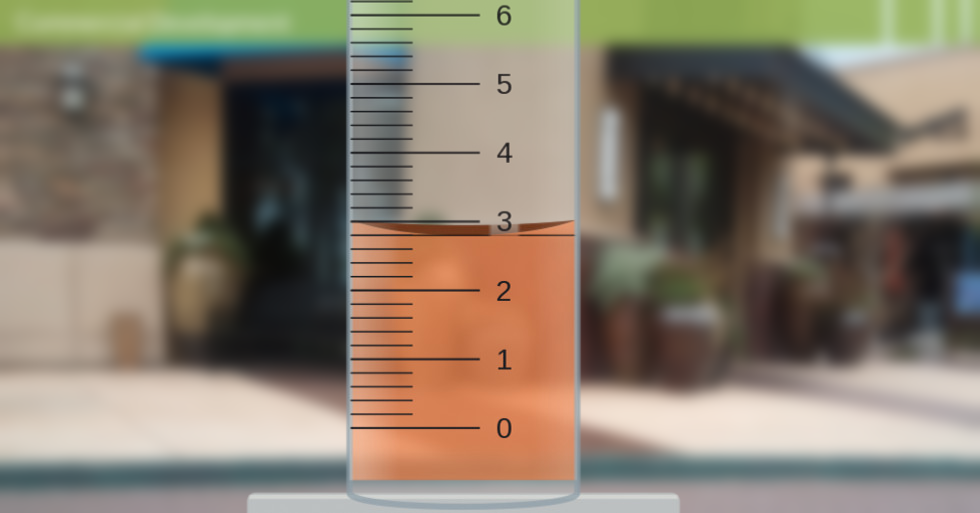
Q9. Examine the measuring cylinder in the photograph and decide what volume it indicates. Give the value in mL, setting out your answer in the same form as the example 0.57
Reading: 2.8
